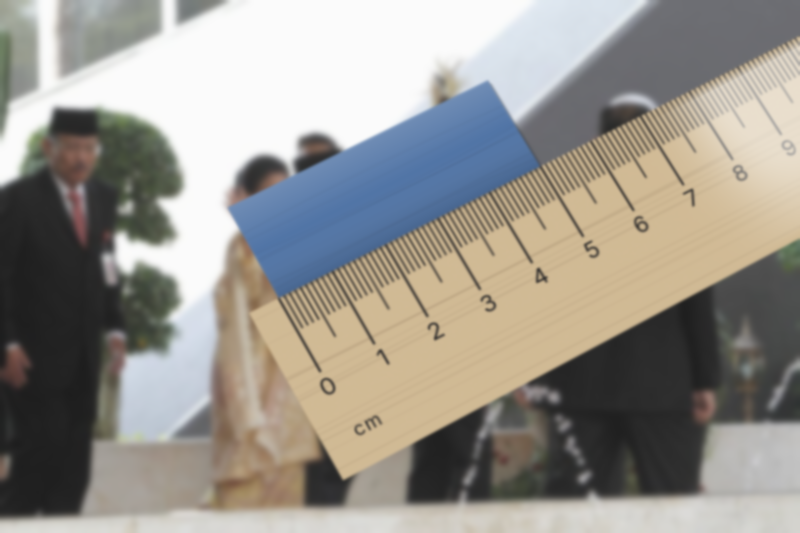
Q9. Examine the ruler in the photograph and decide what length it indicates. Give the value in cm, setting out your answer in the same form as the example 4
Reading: 5
